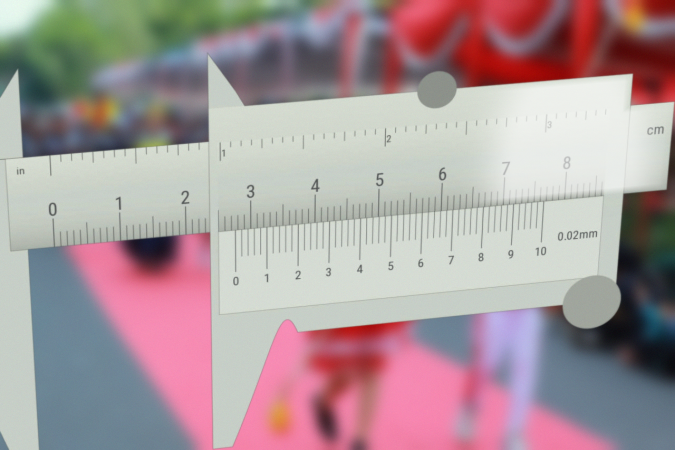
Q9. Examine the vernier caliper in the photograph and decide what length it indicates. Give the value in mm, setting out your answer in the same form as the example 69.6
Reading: 27.6
